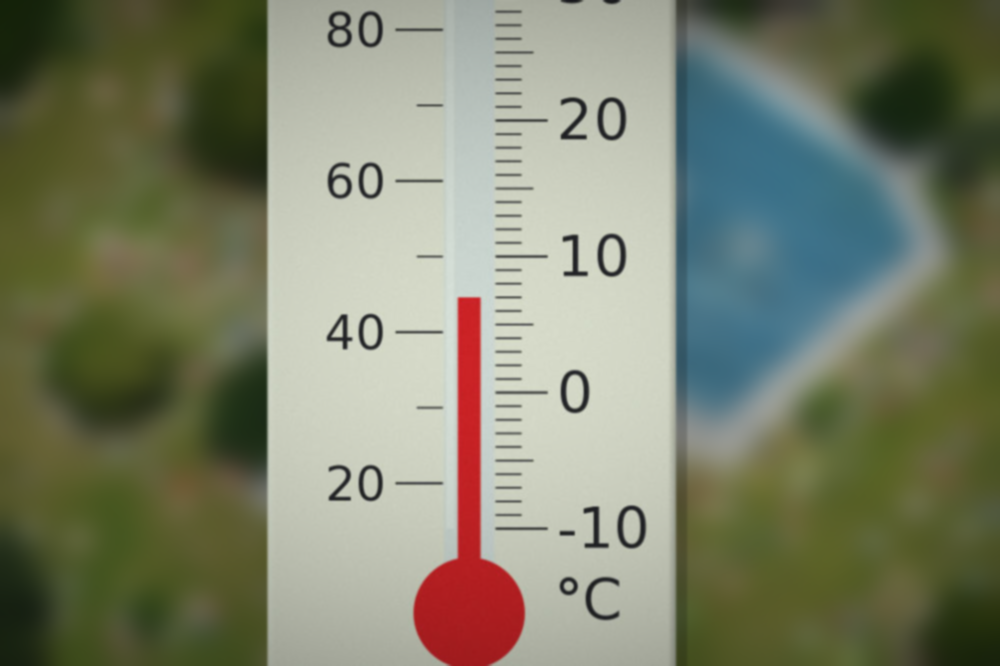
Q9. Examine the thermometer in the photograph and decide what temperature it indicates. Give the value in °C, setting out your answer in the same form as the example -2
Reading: 7
